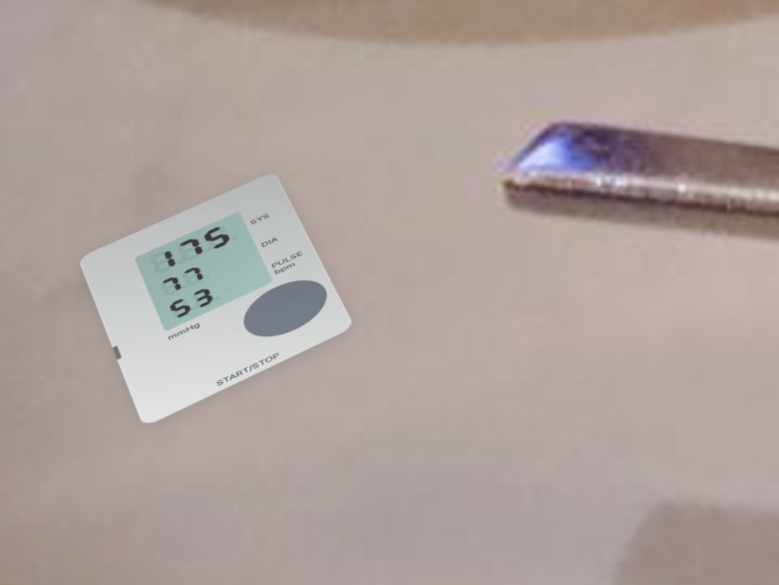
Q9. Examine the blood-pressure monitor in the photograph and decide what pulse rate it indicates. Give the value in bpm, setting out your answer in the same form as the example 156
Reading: 53
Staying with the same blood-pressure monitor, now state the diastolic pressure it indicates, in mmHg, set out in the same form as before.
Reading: 77
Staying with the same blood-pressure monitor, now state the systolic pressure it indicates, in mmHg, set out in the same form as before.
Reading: 175
